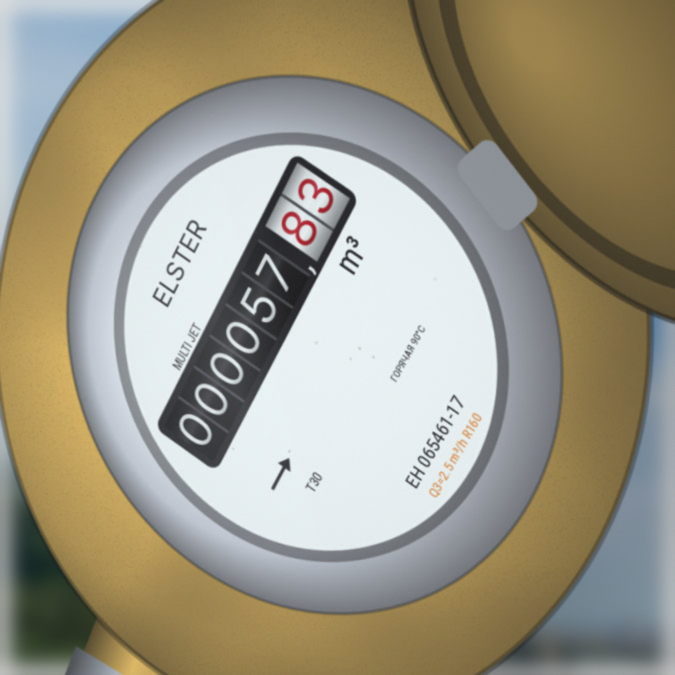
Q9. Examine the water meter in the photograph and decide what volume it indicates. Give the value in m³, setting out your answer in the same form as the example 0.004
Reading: 57.83
